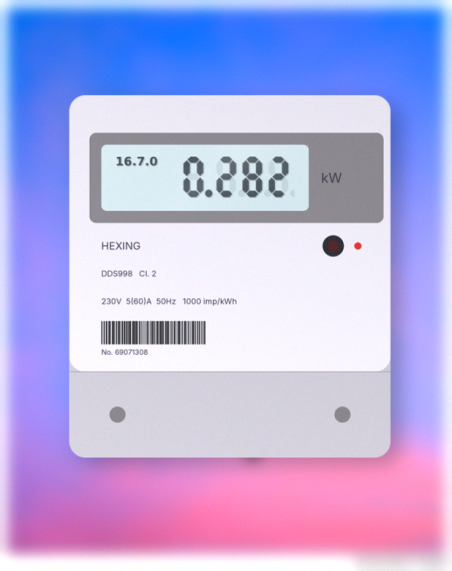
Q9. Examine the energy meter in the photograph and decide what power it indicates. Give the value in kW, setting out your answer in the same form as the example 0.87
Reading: 0.282
